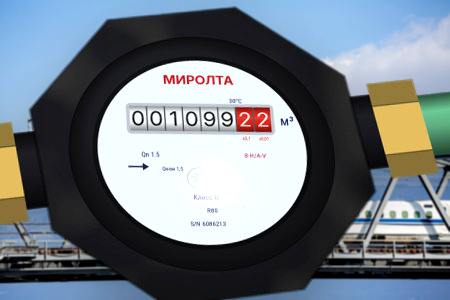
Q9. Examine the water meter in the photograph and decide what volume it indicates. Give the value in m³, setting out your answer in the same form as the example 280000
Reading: 1099.22
